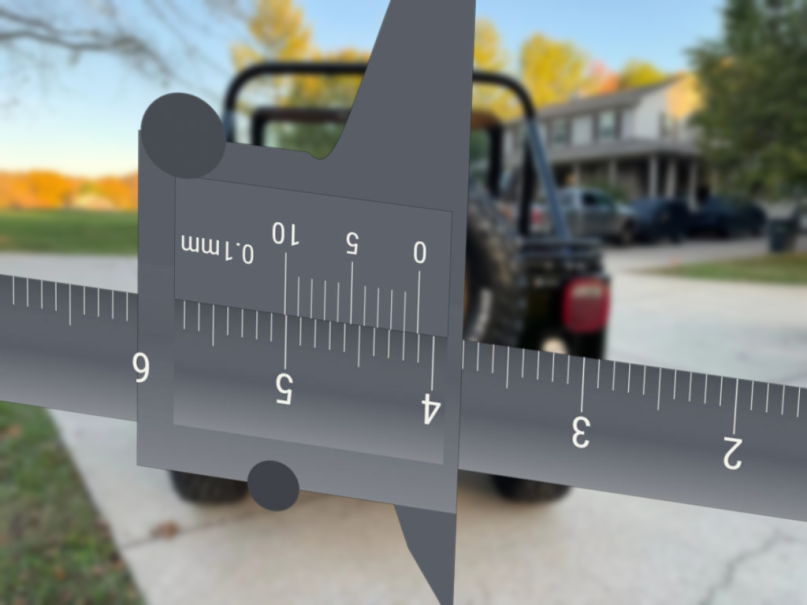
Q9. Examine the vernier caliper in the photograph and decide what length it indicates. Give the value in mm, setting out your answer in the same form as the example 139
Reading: 41.1
